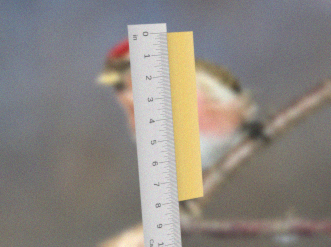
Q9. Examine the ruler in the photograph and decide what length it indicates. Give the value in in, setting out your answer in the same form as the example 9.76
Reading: 8
